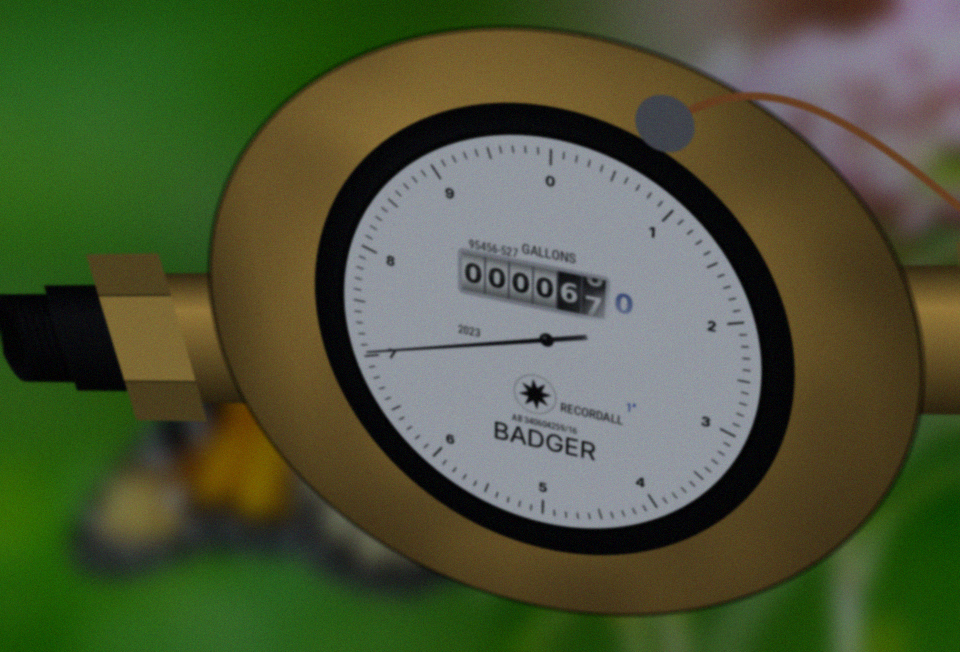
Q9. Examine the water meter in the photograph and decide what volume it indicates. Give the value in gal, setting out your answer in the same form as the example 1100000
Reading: 667.0
